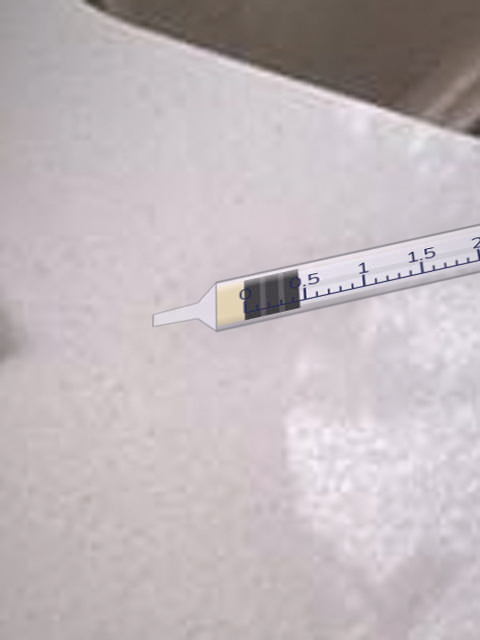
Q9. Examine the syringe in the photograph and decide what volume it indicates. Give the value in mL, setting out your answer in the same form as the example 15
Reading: 0
